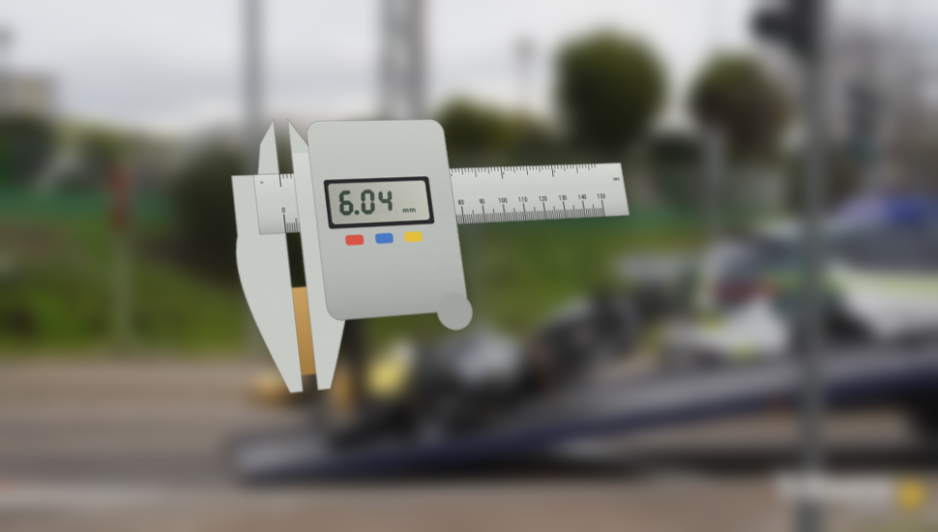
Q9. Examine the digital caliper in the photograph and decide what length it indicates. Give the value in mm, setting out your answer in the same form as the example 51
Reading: 6.04
